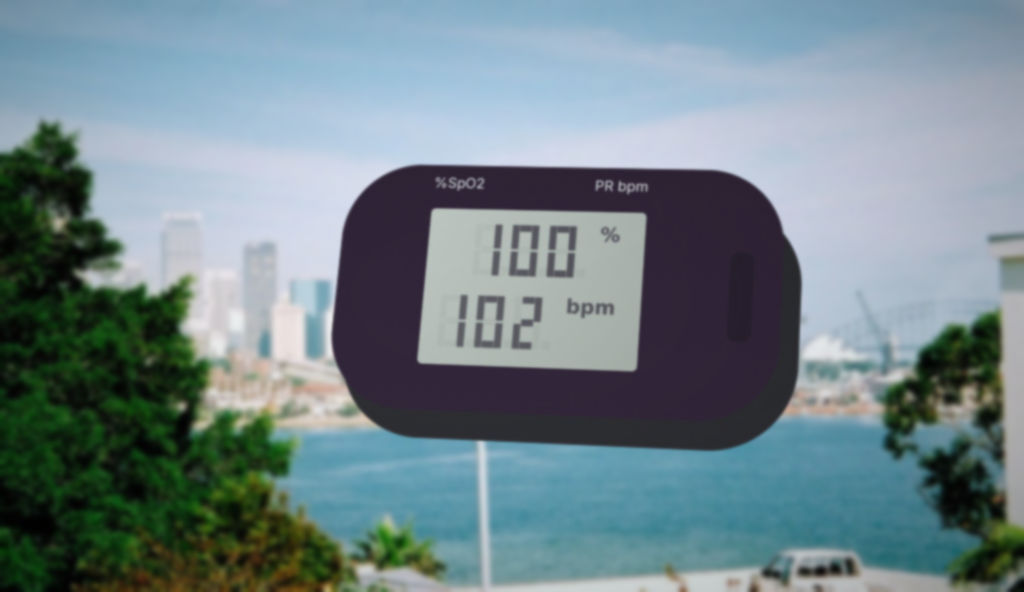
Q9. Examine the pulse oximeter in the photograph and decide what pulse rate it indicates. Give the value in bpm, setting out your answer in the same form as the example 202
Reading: 102
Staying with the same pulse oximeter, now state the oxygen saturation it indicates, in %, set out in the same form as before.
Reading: 100
